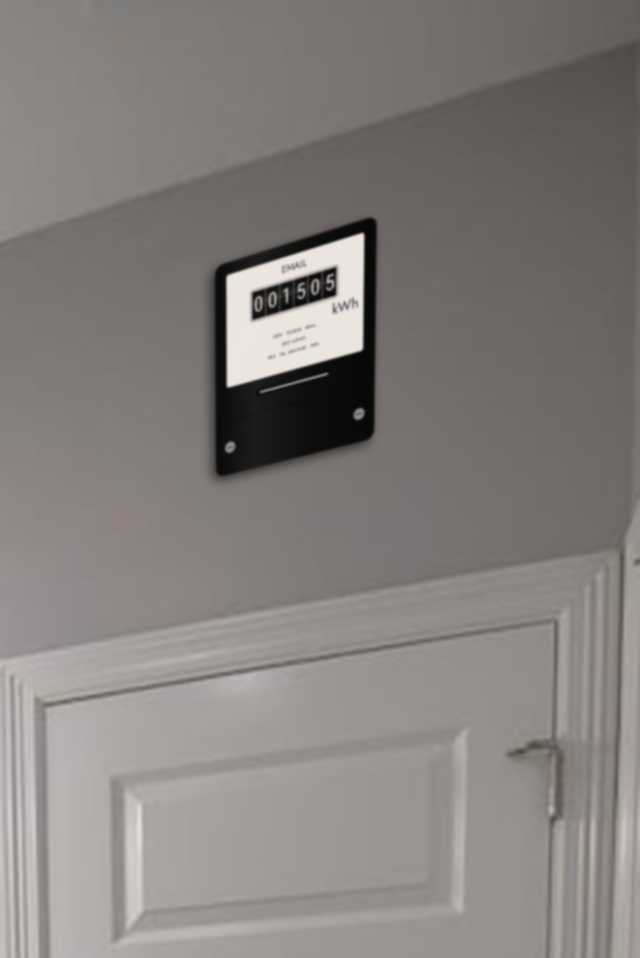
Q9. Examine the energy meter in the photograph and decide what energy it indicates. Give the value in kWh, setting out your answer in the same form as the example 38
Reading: 1505
